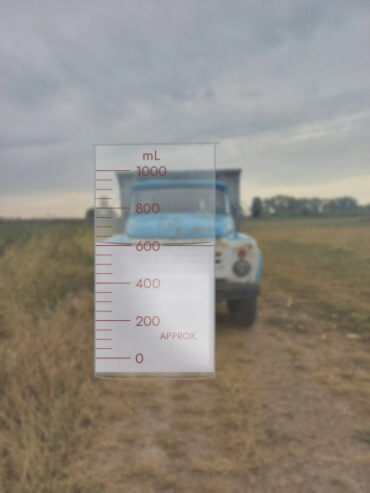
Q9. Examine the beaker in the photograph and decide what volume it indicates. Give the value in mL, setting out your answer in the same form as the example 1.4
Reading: 600
